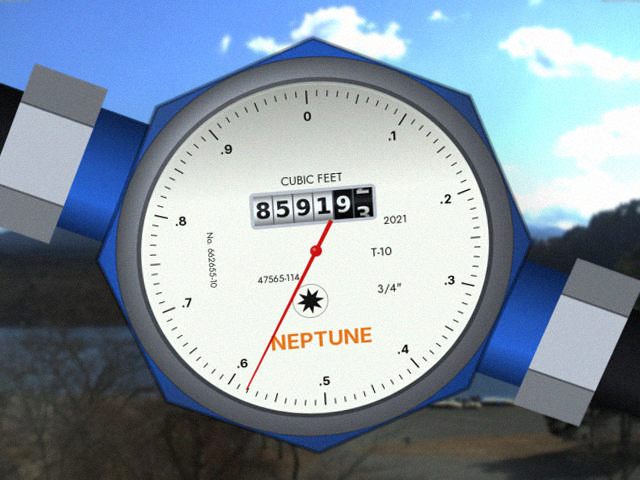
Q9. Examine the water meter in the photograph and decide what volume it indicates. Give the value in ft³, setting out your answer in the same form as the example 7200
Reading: 859192.58
